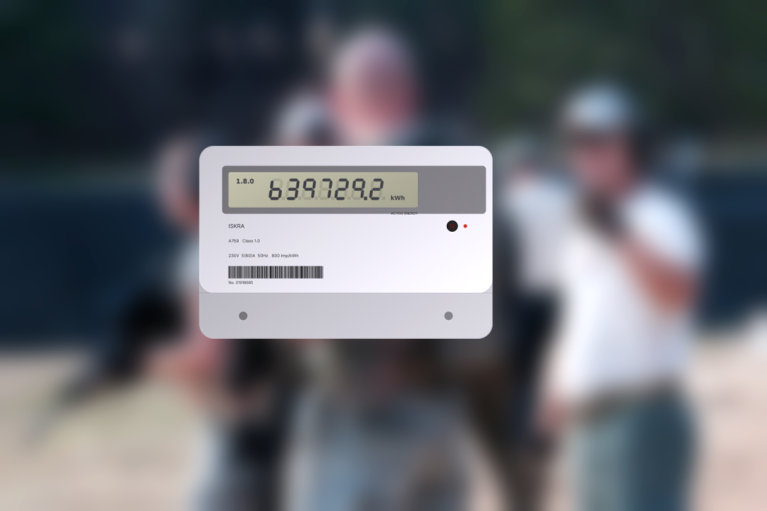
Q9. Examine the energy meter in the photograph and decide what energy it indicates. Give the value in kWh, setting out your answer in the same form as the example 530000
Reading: 639729.2
